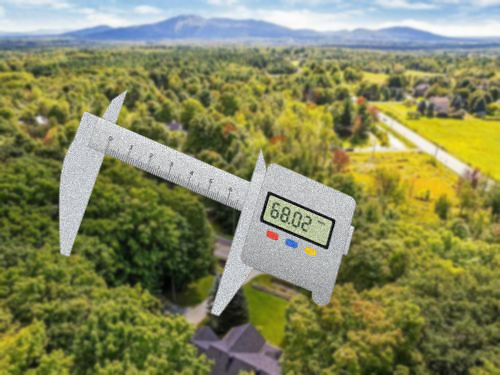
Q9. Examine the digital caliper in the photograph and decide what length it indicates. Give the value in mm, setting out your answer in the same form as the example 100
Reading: 68.02
